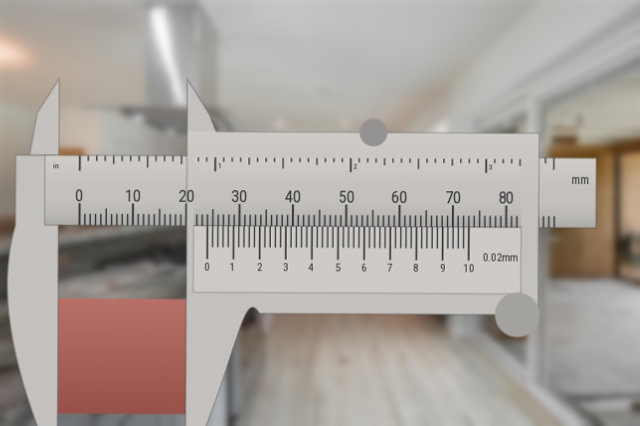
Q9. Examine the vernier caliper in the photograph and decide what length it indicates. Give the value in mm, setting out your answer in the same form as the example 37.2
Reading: 24.0
